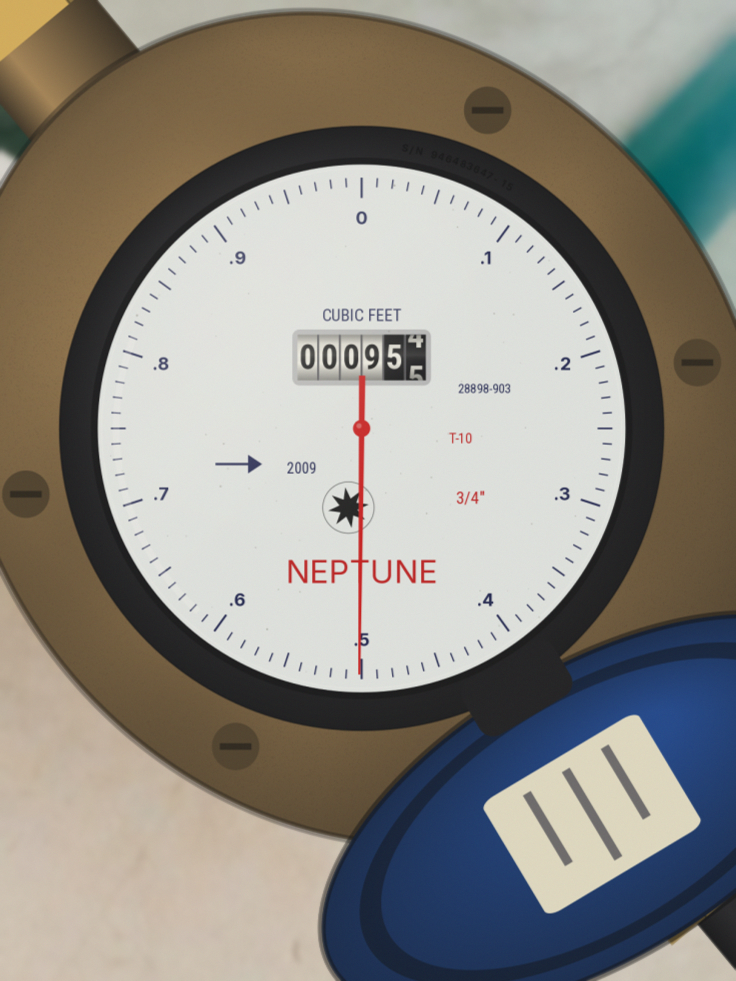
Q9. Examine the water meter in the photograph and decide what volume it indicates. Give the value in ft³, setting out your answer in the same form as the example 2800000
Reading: 954.50
